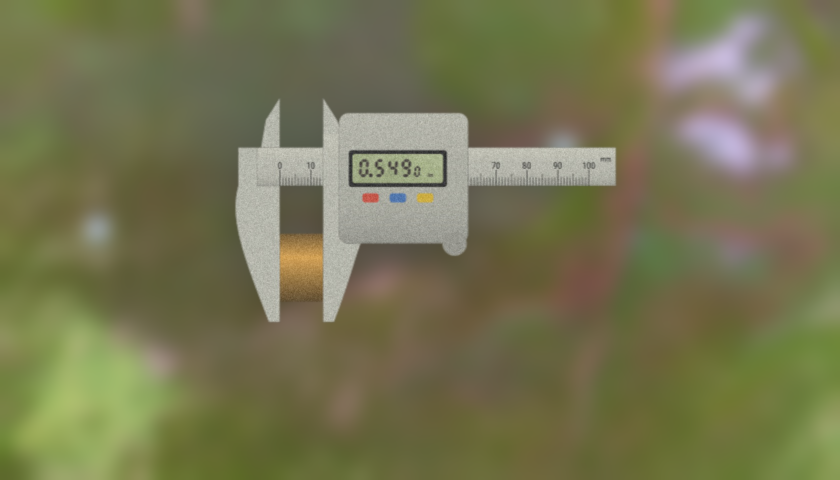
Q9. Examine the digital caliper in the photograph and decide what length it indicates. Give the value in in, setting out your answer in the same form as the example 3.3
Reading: 0.5490
